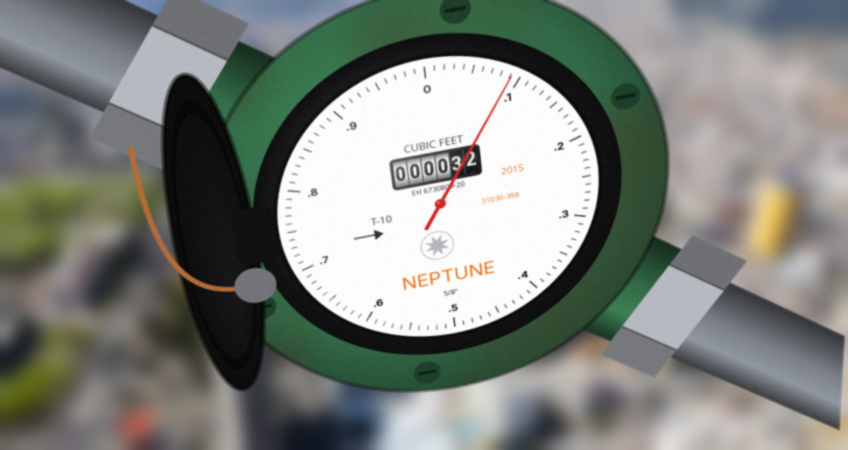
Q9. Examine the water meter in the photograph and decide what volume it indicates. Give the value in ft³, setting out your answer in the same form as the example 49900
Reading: 32.09
